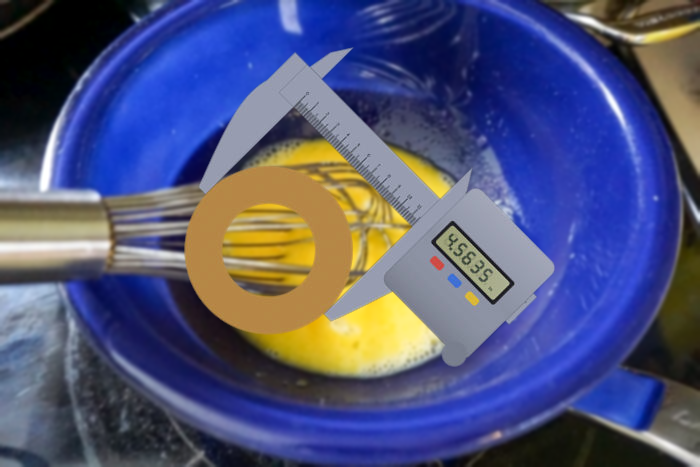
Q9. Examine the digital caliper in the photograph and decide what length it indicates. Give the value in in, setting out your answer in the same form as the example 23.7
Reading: 4.5635
